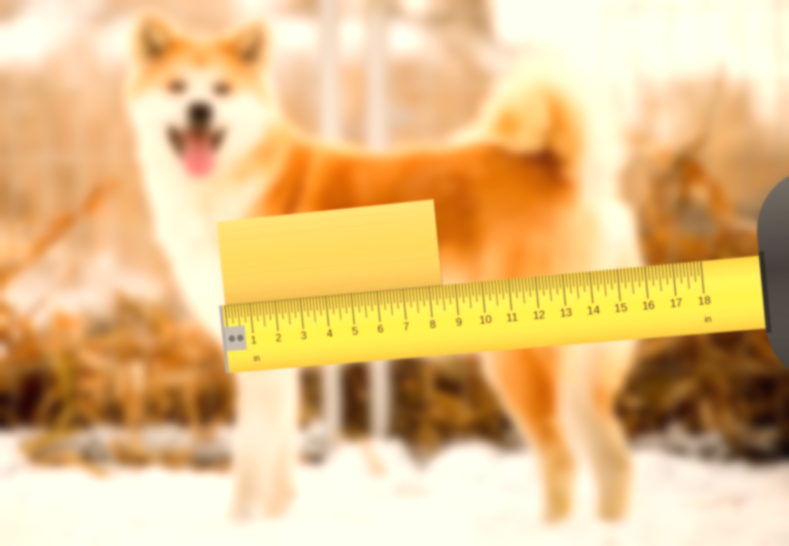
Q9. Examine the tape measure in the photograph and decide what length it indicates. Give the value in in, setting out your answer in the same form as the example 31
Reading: 8.5
